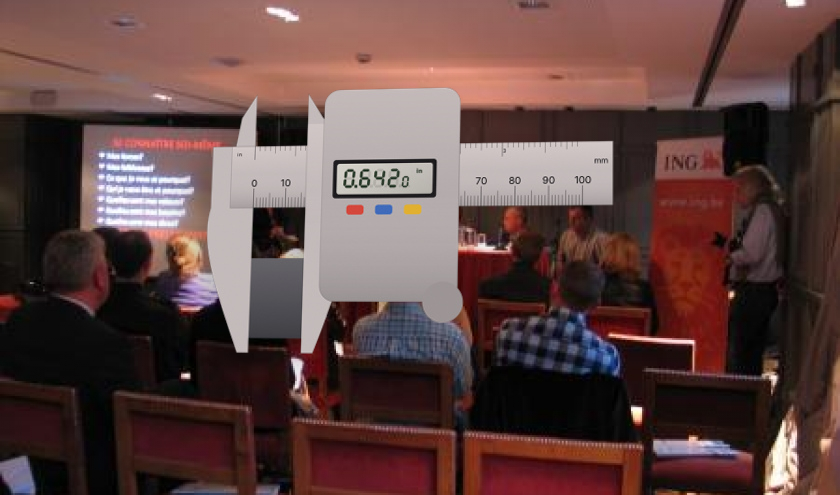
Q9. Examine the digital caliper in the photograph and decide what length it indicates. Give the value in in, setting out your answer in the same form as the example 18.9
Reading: 0.6420
